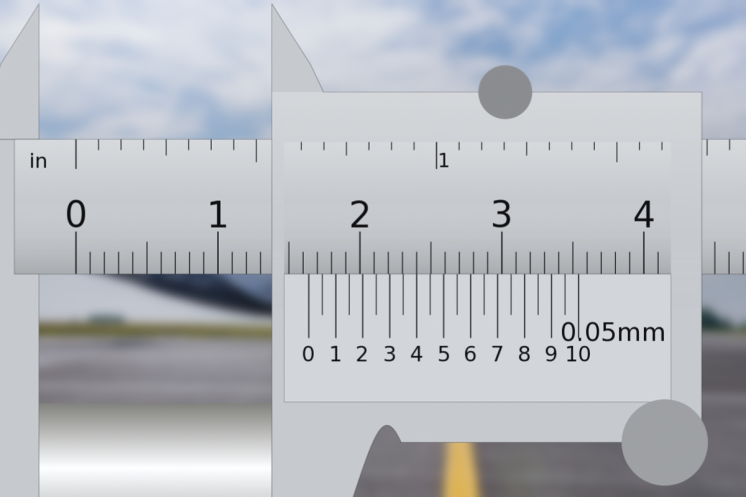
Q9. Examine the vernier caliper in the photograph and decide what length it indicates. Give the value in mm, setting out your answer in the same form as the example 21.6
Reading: 16.4
